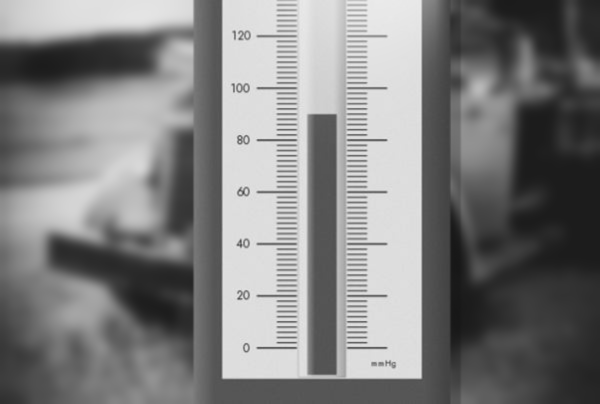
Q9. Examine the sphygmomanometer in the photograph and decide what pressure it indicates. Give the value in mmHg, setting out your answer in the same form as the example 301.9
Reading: 90
